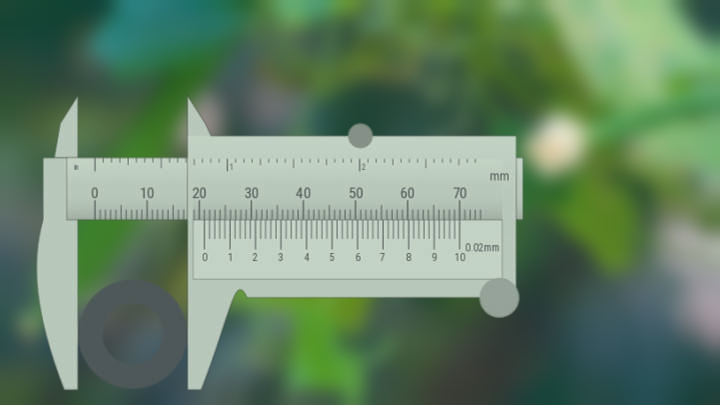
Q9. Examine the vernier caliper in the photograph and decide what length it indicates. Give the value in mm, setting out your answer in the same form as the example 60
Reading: 21.0
